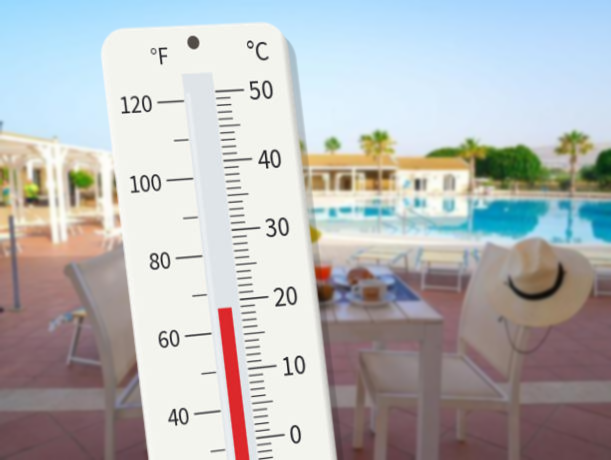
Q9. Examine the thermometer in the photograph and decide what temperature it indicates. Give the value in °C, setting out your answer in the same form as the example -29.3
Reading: 19
